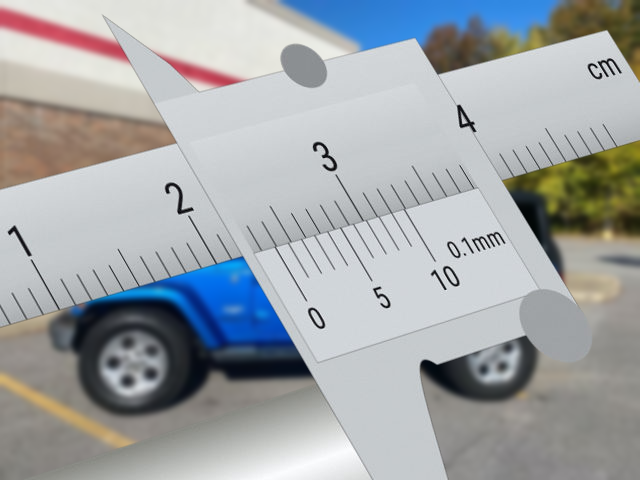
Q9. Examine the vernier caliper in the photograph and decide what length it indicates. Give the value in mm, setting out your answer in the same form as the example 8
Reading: 23.9
